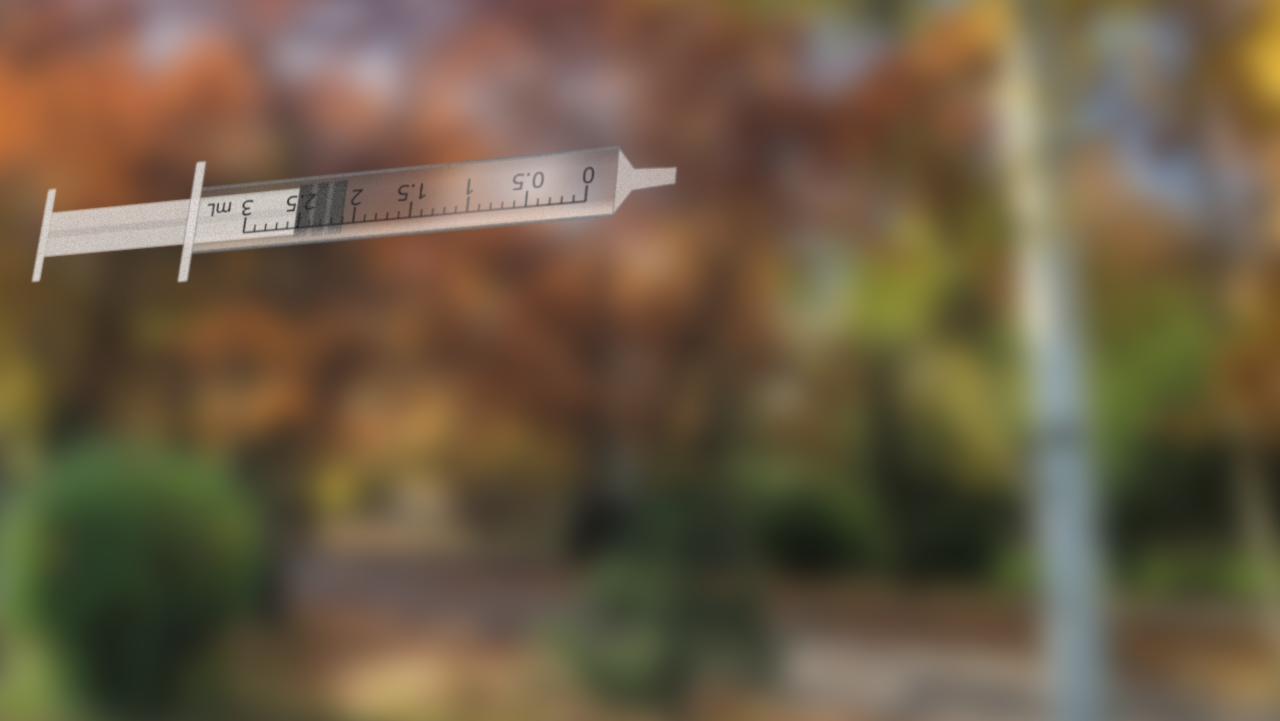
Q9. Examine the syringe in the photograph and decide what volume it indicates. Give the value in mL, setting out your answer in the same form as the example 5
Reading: 2.1
